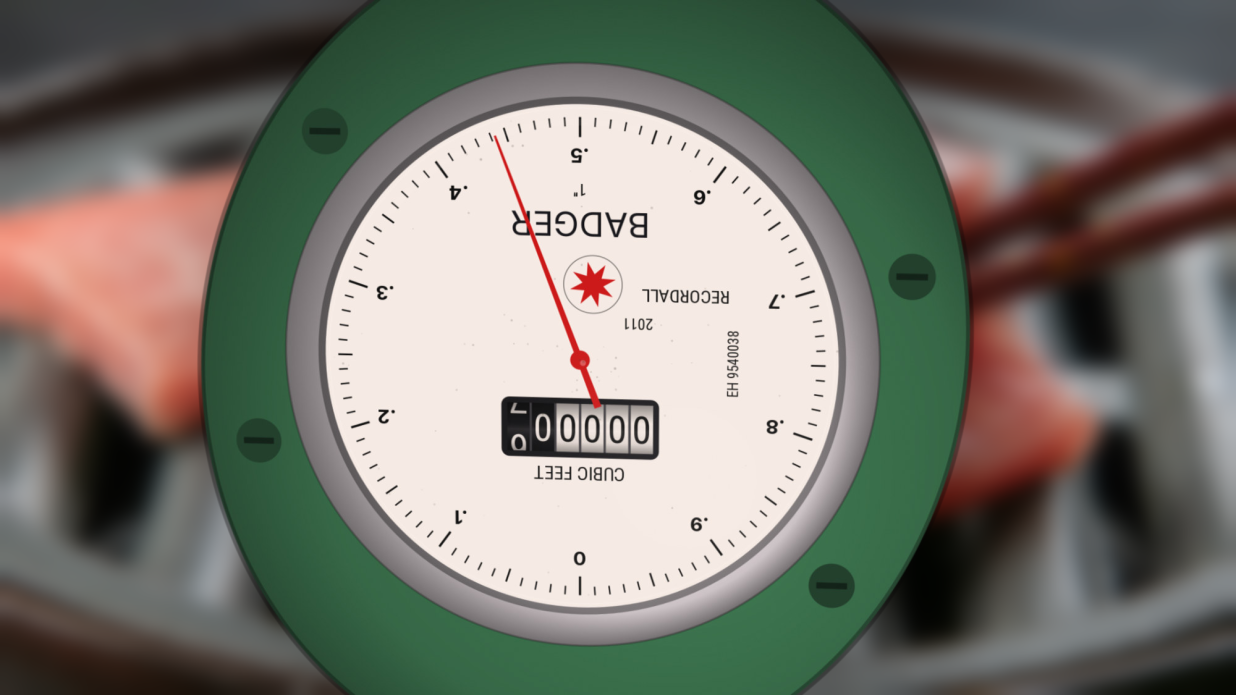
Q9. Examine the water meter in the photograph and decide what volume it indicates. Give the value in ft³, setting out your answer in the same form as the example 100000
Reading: 6.44
